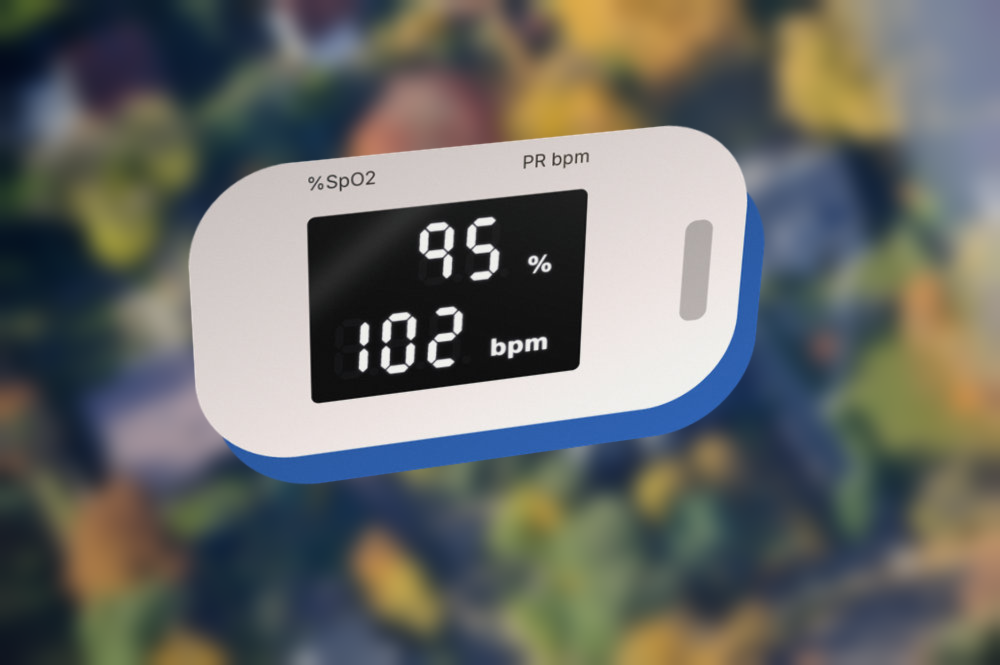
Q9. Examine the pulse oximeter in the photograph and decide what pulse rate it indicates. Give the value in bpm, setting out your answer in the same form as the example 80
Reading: 102
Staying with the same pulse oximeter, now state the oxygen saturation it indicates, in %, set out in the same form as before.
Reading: 95
